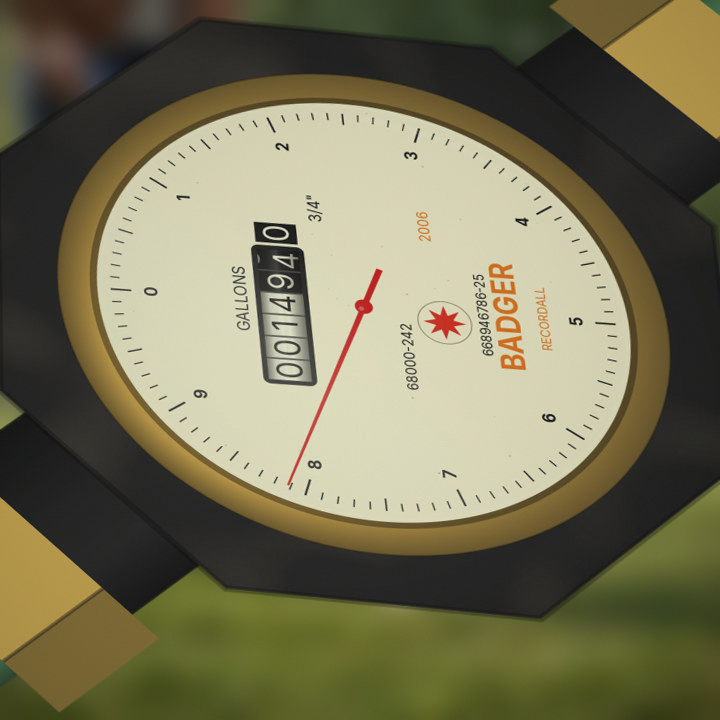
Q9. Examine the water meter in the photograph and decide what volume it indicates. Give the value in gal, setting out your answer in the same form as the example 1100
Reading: 14938.1
